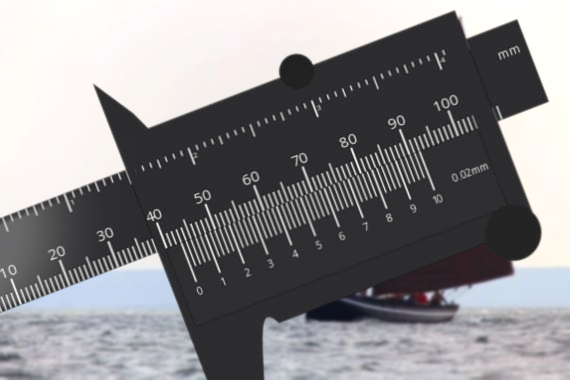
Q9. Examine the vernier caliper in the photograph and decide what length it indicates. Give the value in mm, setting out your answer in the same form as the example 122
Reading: 43.0
